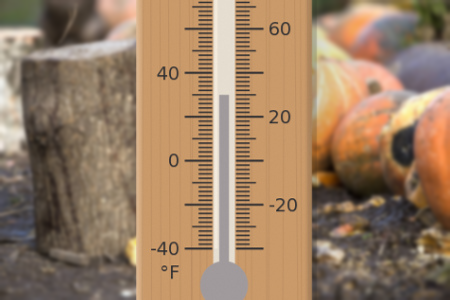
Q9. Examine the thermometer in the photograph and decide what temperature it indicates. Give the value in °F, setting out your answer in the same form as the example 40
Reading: 30
